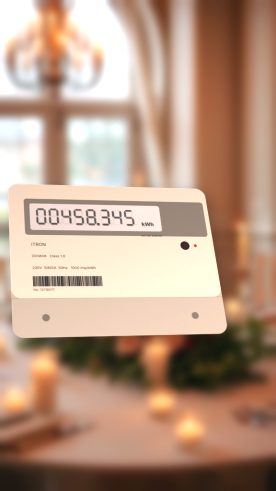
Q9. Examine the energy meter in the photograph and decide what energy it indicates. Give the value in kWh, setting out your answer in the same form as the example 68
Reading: 458.345
